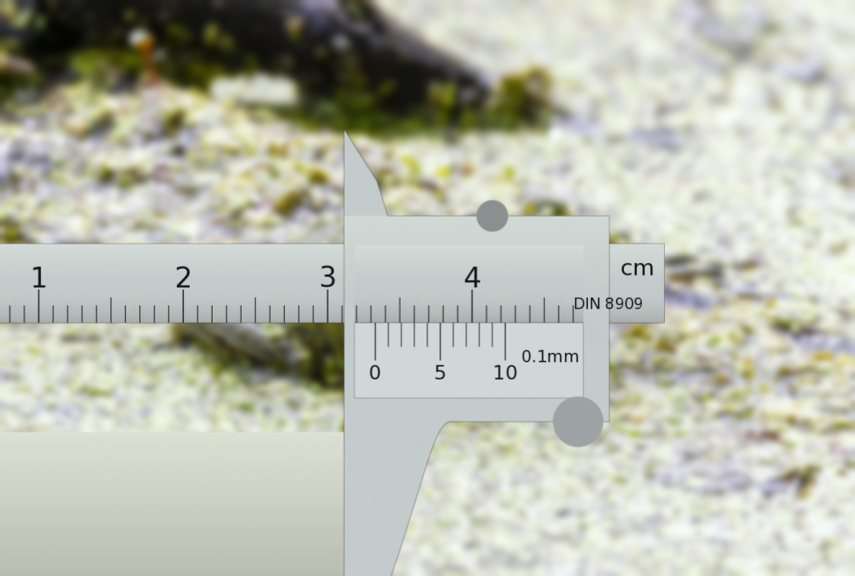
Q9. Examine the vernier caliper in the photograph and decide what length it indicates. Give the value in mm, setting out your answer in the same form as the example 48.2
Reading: 33.3
